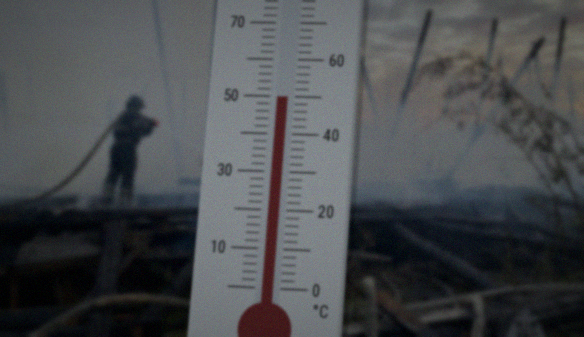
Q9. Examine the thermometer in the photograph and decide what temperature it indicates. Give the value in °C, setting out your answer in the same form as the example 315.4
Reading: 50
